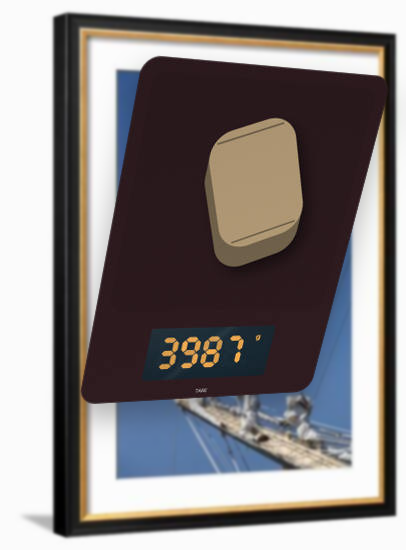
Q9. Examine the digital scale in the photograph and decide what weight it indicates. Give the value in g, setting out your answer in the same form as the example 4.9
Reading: 3987
